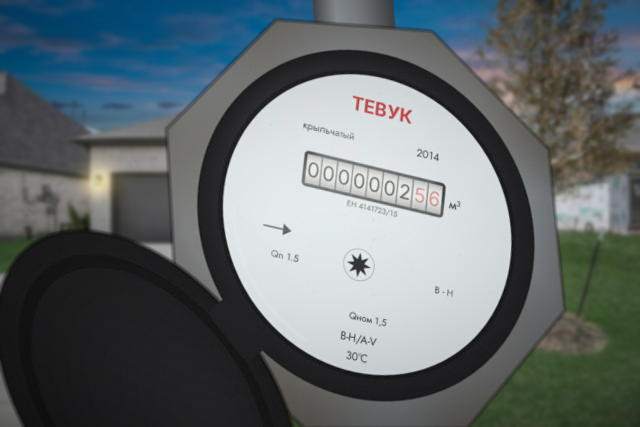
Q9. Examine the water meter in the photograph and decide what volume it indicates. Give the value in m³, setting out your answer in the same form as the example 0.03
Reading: 2.56
